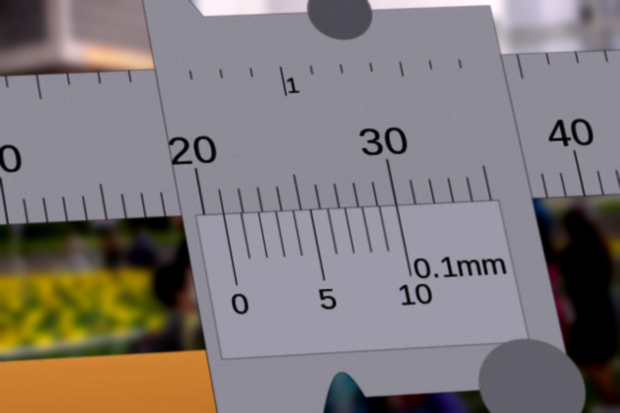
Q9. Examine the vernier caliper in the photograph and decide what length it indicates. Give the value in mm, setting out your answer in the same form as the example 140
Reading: 21.0
